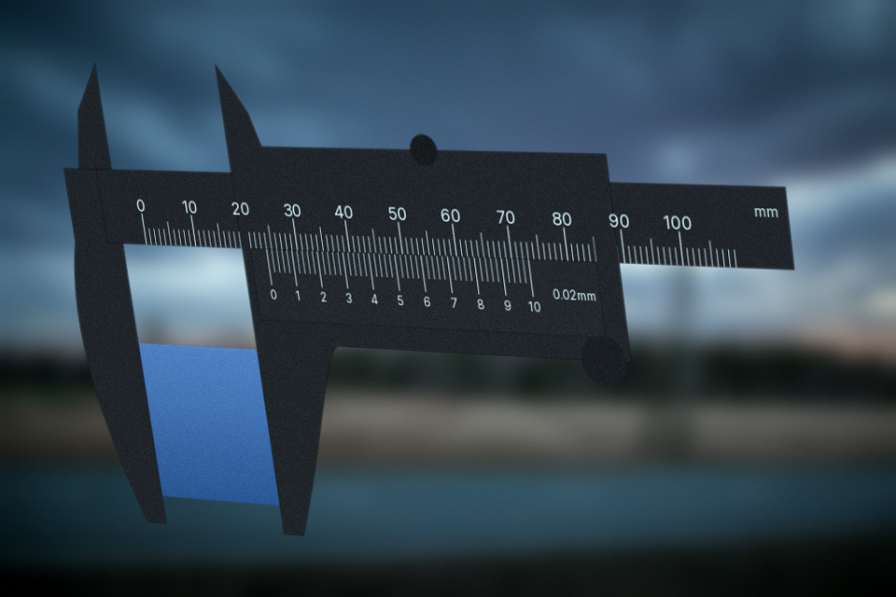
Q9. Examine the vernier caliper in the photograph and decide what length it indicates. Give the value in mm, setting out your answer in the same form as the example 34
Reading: 24.0
